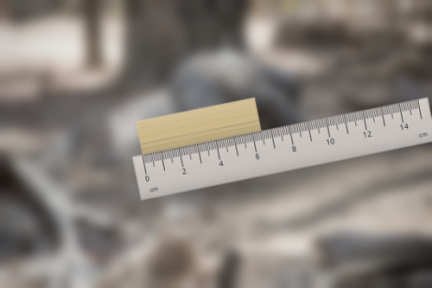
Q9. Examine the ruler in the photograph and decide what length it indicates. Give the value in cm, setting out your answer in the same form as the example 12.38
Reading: 6.5
